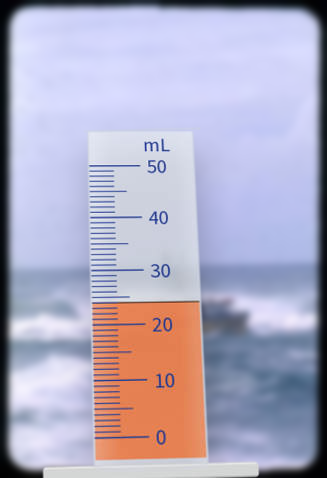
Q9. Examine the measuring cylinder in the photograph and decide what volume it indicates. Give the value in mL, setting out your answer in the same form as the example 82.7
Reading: 24
